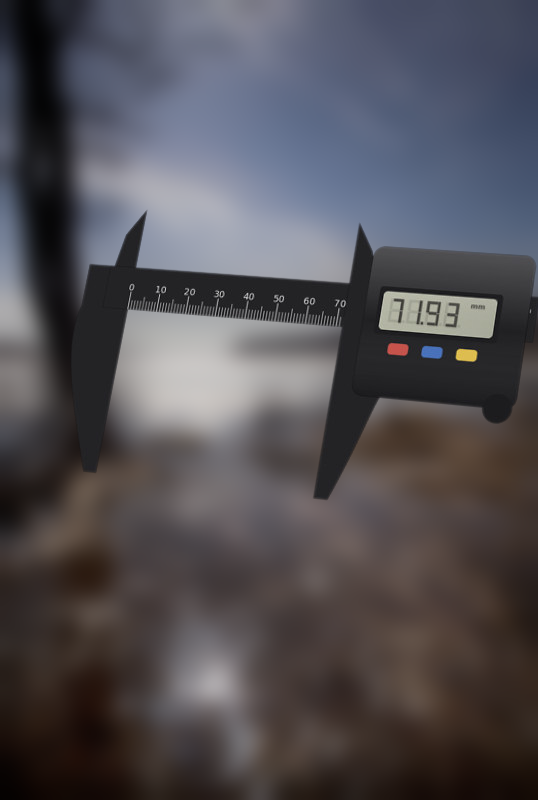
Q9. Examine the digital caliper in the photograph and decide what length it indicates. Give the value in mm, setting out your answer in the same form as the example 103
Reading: 71.93
